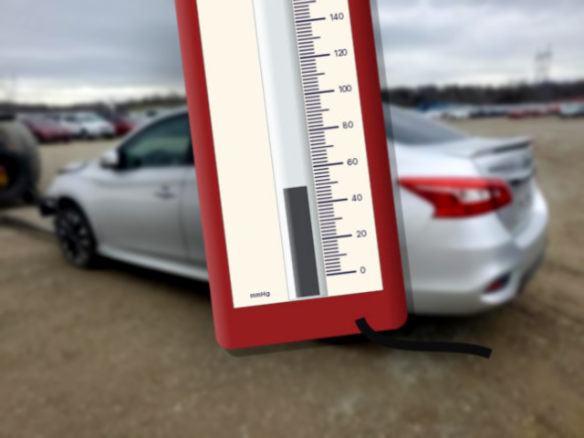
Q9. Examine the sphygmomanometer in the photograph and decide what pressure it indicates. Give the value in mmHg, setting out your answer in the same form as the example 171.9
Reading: 50
